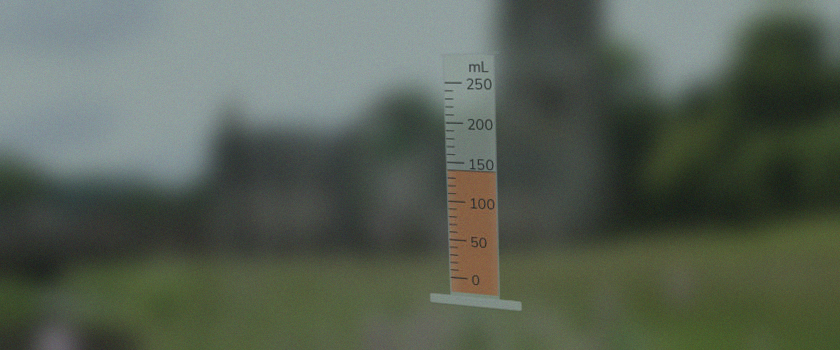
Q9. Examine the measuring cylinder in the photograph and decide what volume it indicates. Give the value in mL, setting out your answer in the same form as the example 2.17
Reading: 140
